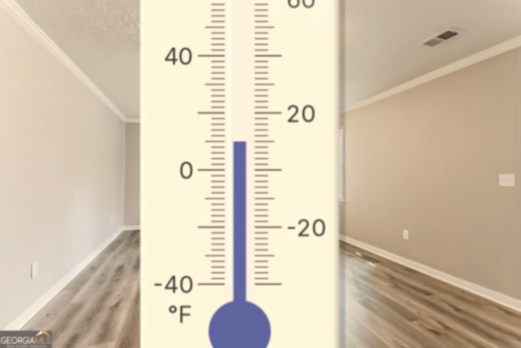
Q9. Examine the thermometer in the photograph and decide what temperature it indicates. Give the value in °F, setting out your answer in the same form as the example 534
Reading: 10
